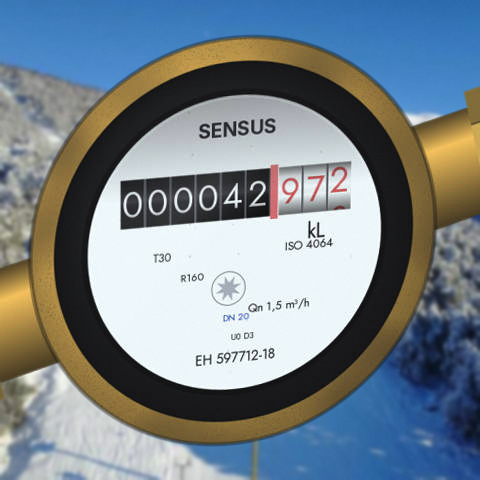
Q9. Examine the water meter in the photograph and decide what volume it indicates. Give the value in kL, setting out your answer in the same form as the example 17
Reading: 42.972
